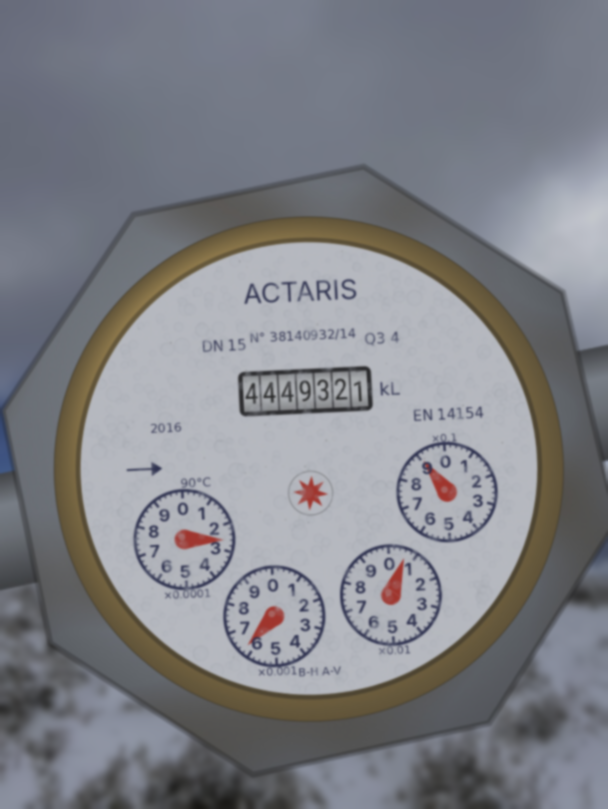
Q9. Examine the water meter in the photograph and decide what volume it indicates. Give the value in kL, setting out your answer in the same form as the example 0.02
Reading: 4449320.9062
